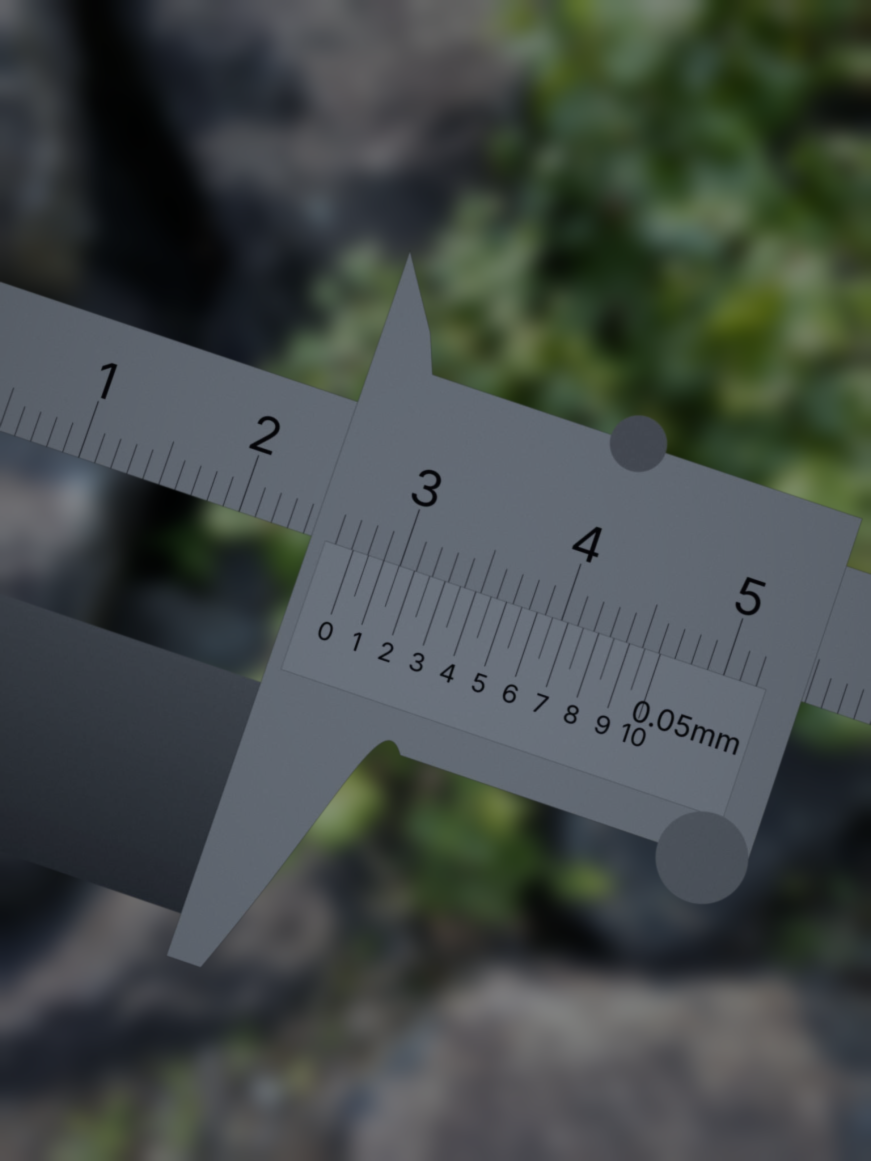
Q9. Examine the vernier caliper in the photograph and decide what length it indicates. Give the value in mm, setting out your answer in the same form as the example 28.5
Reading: 27.1
